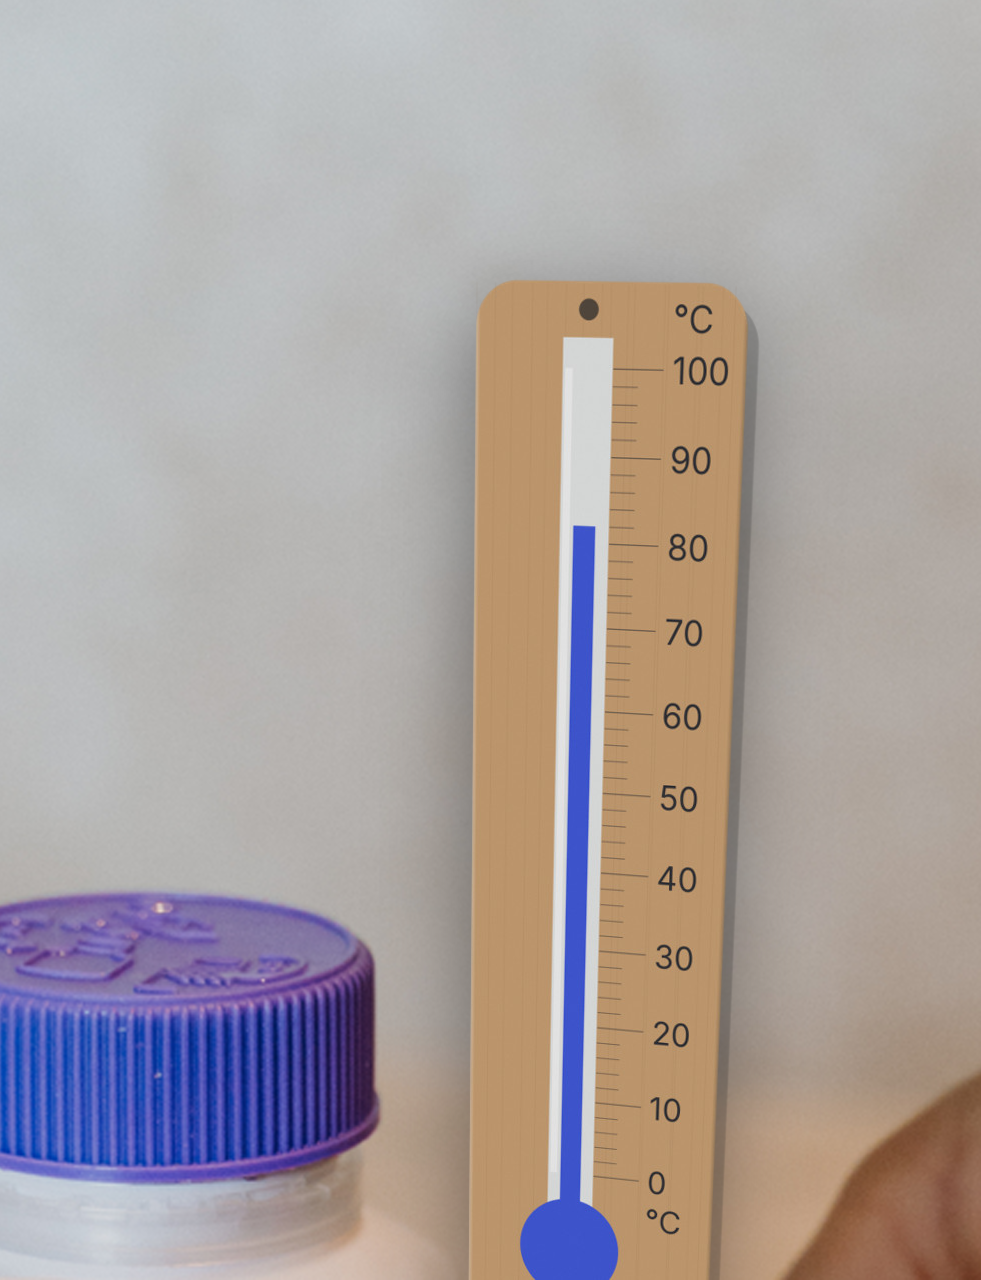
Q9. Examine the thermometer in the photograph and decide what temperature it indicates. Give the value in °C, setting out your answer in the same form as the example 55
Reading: 82
